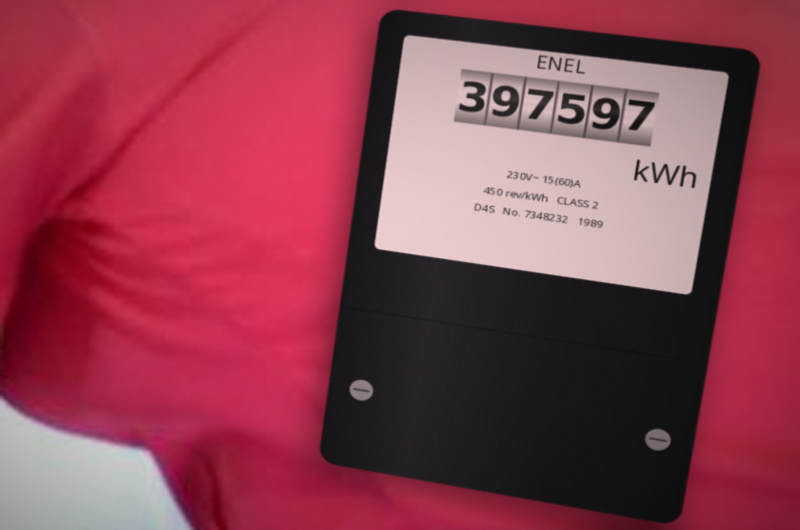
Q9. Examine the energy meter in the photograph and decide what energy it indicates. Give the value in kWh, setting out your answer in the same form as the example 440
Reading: 397597
